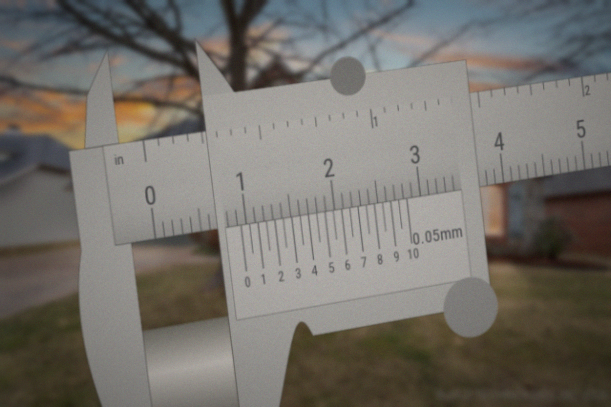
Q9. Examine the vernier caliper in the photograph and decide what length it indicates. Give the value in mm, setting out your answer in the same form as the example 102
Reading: 9.4
